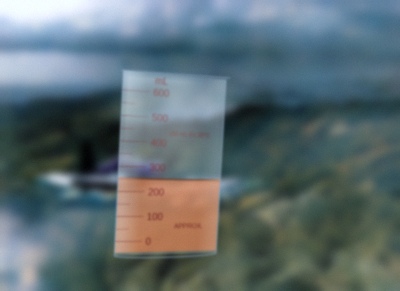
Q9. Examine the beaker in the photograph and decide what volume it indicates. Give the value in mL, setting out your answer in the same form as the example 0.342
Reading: 250
